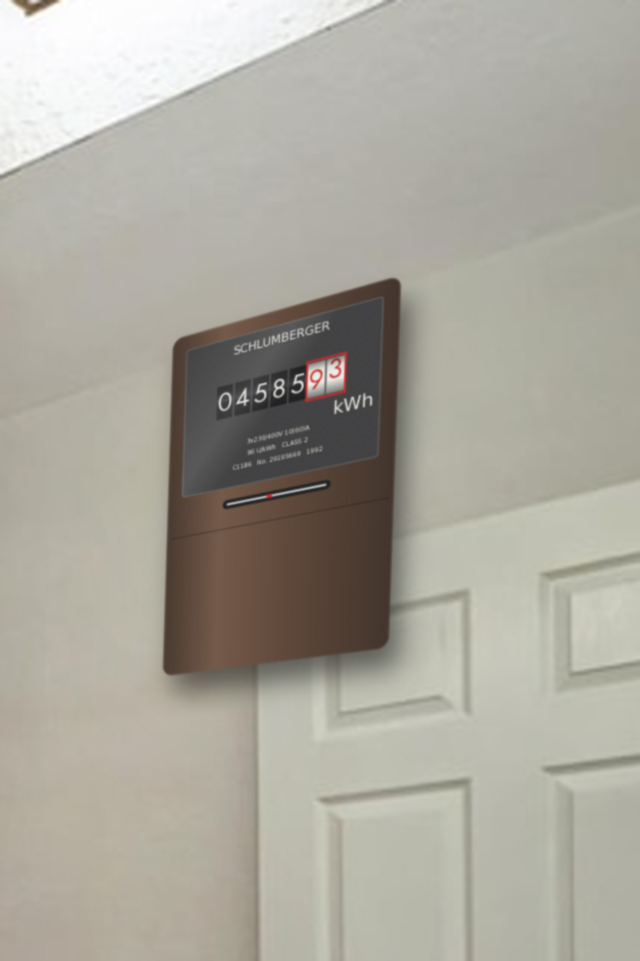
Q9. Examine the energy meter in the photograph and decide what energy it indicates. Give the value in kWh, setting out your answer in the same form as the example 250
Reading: 4585.93
